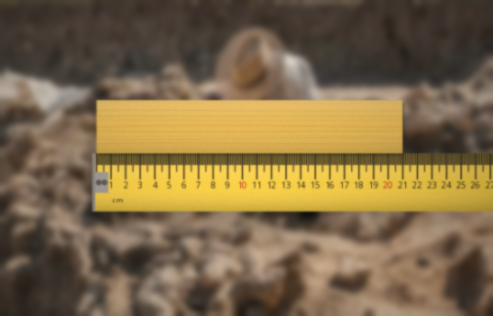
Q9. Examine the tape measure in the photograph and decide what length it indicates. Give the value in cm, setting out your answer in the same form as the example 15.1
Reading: 21
